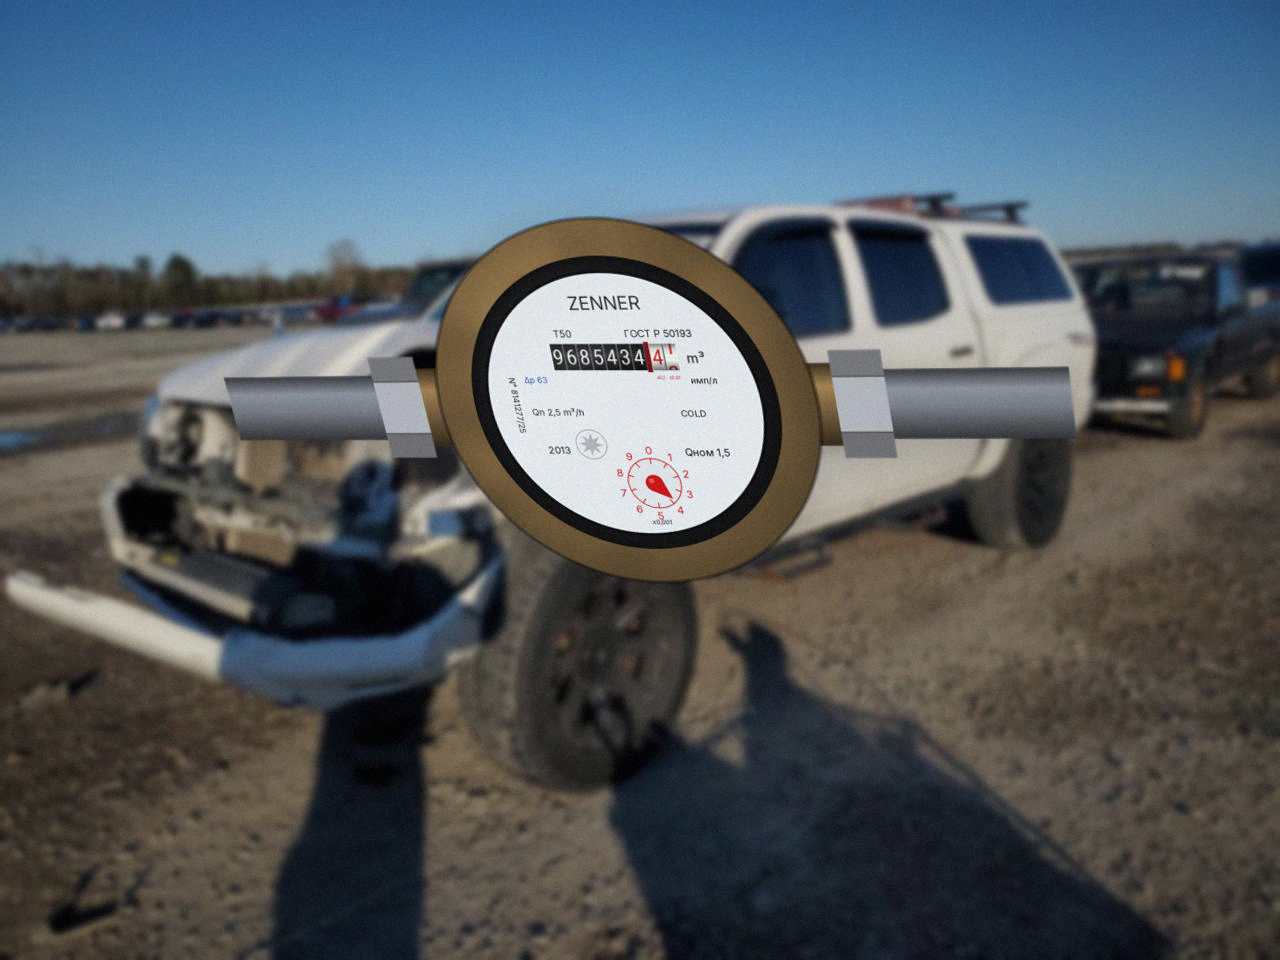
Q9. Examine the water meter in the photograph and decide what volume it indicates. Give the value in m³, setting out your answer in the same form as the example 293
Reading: 9685434.413
